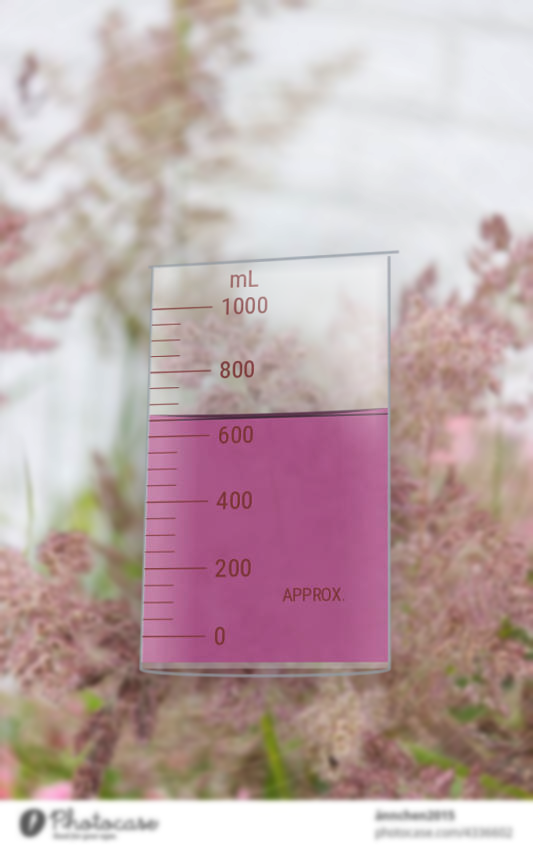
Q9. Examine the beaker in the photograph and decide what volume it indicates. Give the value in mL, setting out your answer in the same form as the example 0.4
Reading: 650
